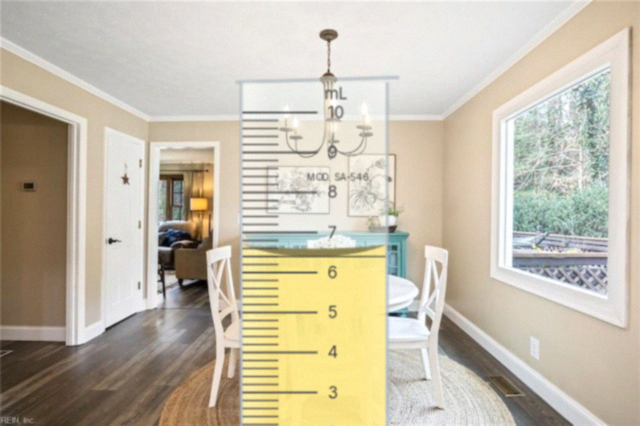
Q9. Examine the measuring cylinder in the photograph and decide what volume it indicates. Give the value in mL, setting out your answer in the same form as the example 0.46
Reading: 6.4
